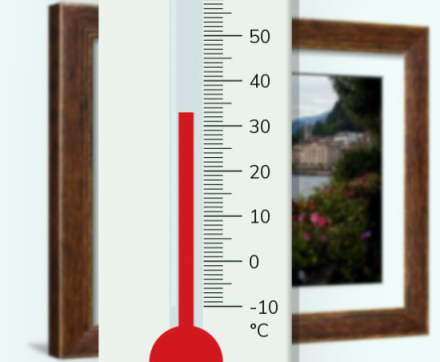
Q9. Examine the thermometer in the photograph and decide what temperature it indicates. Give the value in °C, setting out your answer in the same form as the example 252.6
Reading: 33
